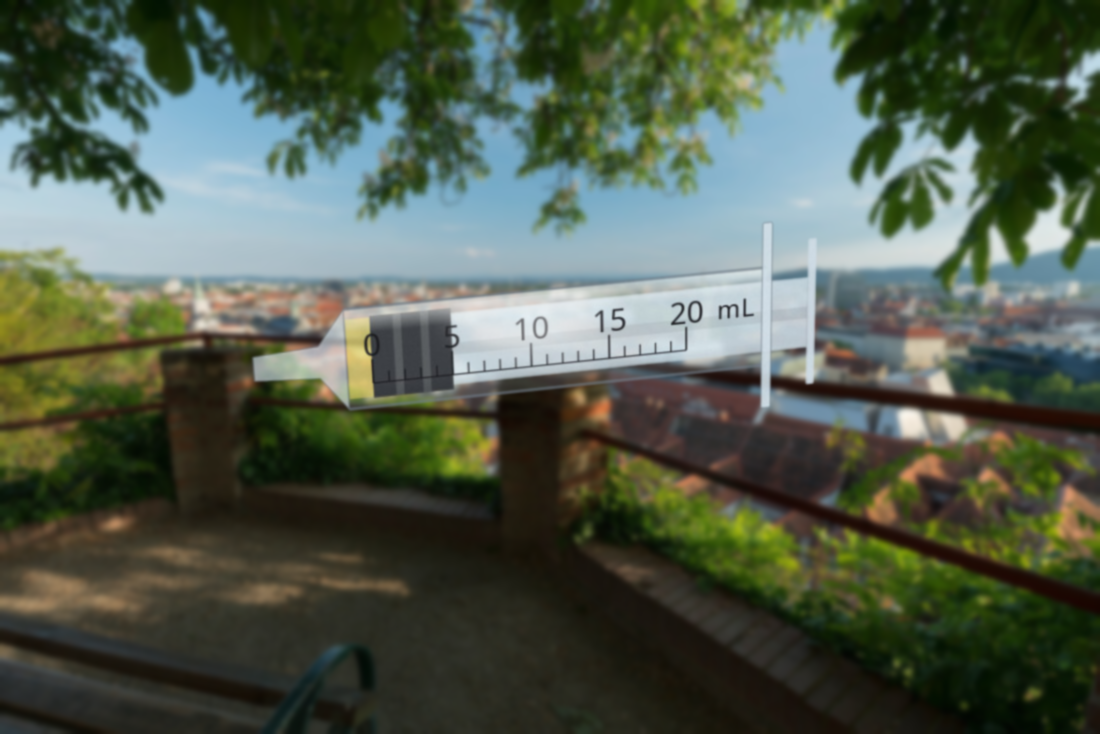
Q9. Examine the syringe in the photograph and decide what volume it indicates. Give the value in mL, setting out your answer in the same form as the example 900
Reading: 0
